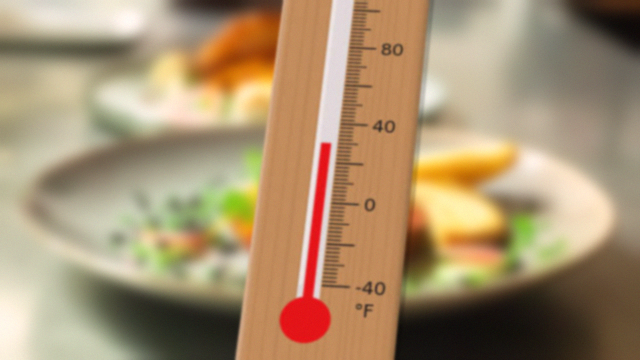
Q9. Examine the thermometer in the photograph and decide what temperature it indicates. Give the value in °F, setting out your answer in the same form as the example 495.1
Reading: 30
